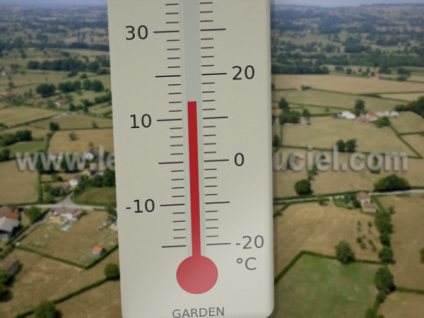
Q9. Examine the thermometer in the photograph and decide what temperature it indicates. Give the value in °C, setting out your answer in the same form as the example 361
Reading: 14
